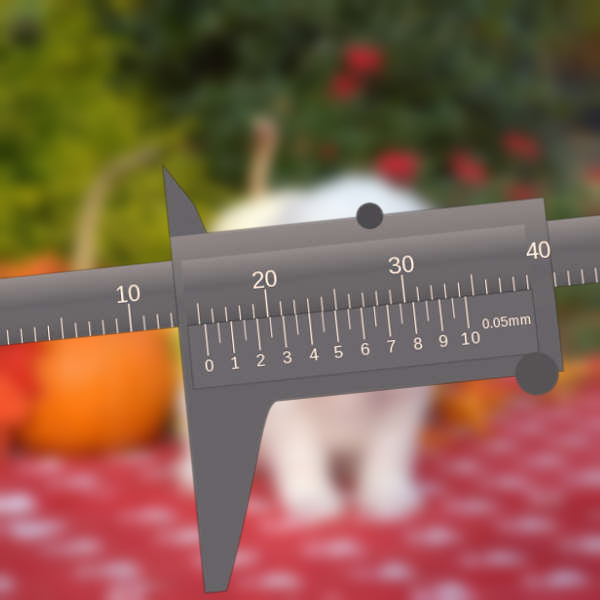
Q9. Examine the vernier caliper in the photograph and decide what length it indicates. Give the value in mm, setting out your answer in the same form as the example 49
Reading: 15.4
